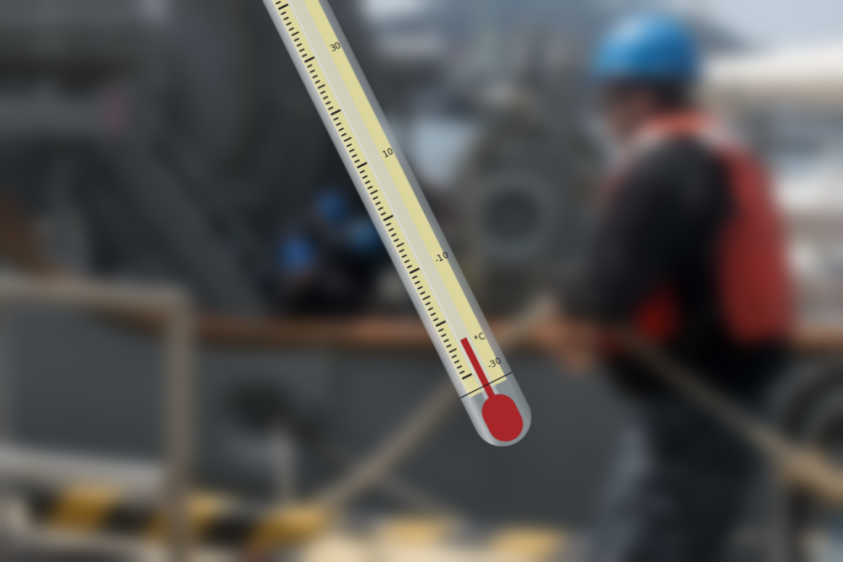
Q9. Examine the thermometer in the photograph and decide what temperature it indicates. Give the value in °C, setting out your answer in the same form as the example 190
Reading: -24
